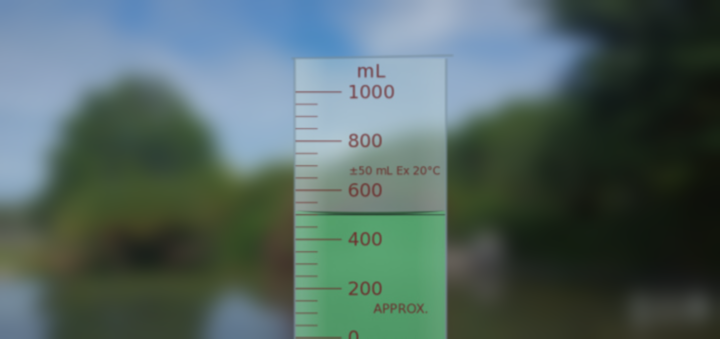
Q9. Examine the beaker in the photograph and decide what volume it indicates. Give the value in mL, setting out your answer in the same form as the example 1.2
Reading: 500
